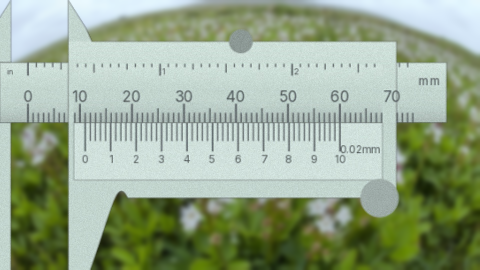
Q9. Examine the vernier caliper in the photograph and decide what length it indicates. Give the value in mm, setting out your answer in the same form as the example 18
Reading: 11.0
